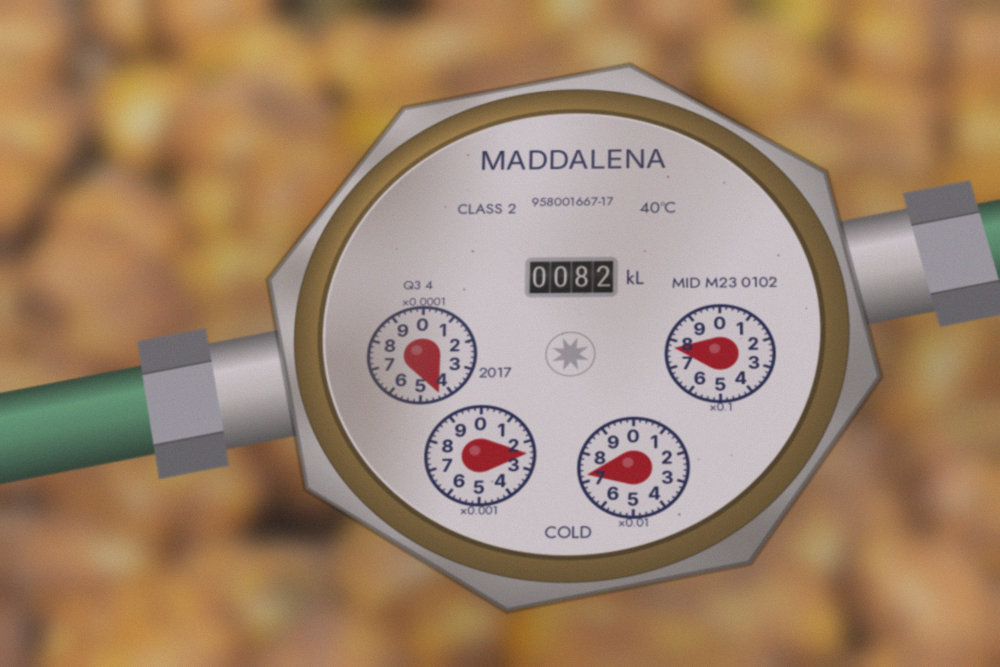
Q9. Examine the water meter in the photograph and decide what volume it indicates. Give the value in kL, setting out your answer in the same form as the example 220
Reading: 82.7724
